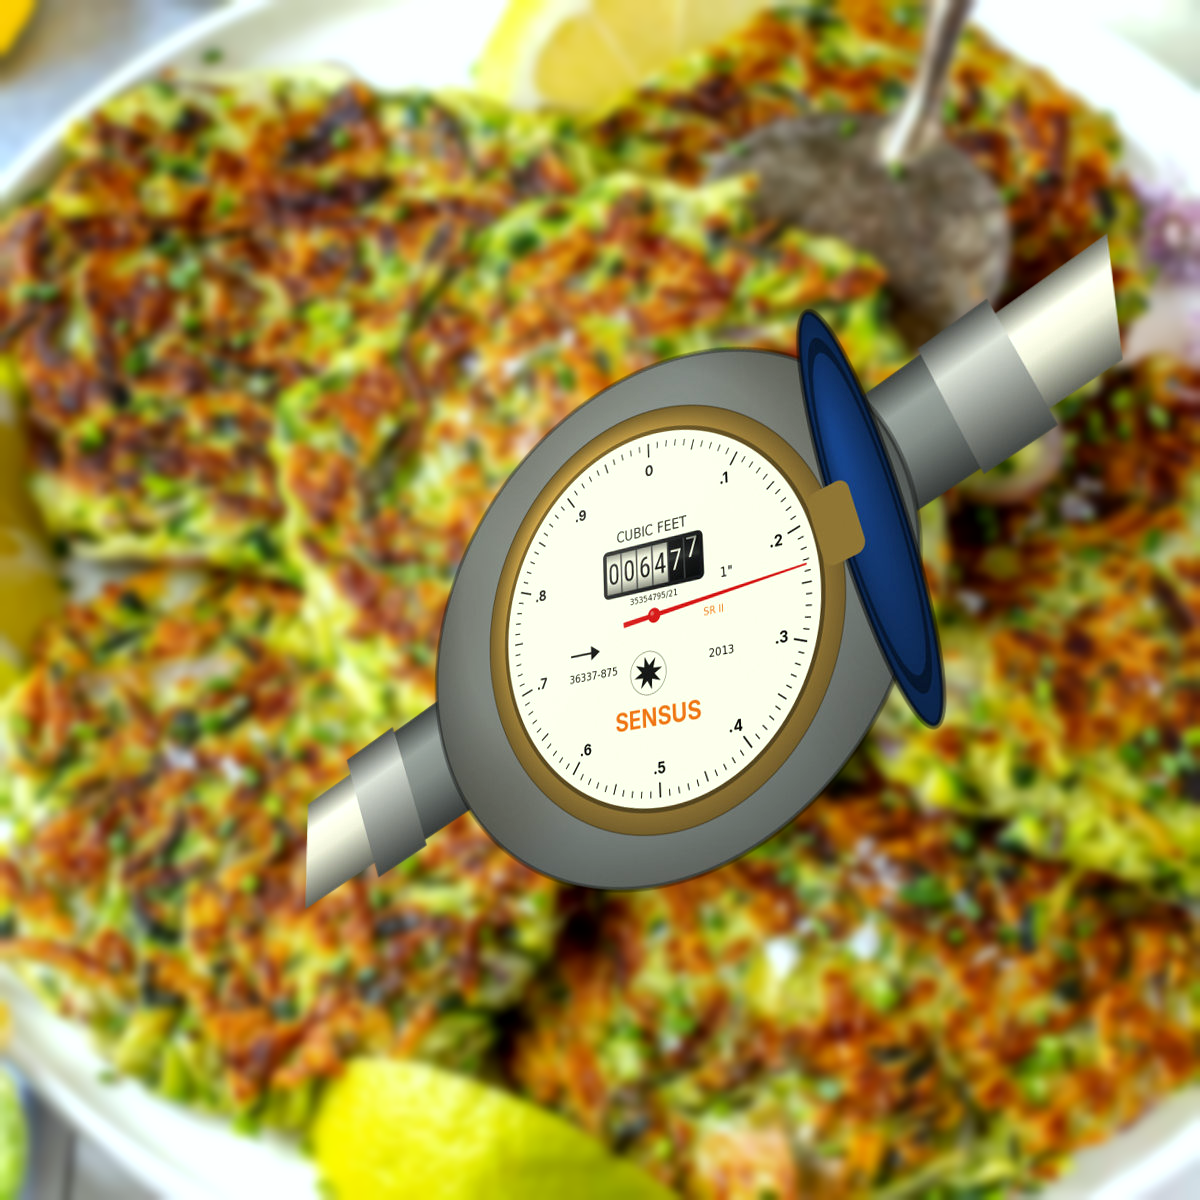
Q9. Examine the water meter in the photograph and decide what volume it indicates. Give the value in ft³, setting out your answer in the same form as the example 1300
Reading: 6477.23
